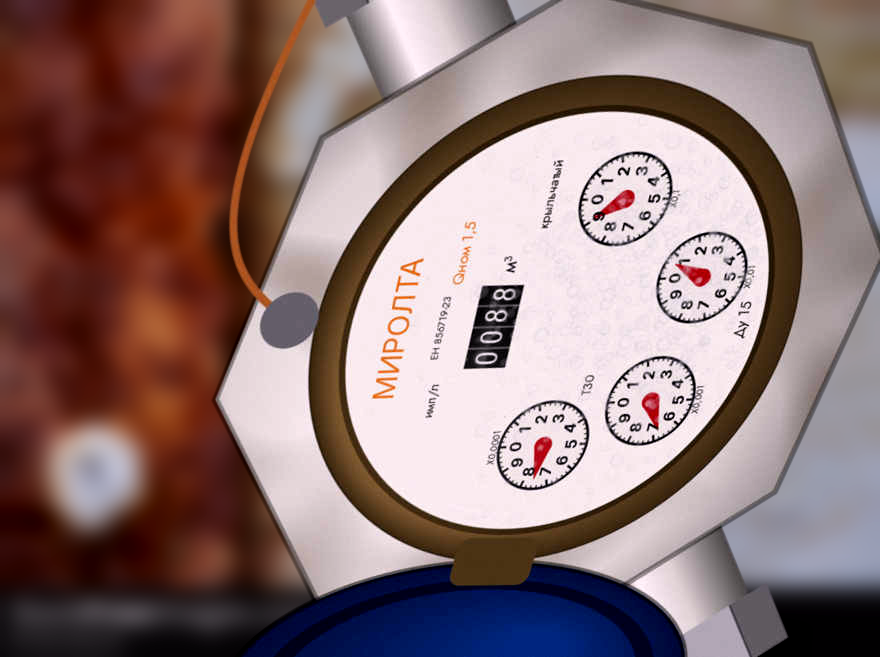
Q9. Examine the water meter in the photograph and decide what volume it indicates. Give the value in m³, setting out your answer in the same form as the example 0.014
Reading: 87.9067
